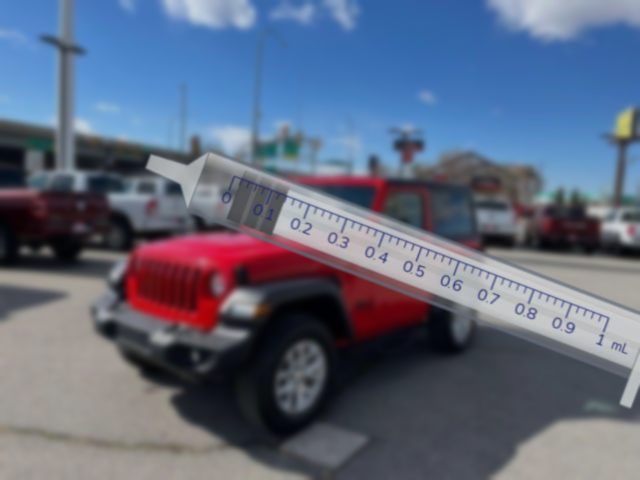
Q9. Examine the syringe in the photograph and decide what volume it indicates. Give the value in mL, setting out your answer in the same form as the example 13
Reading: 0.02
